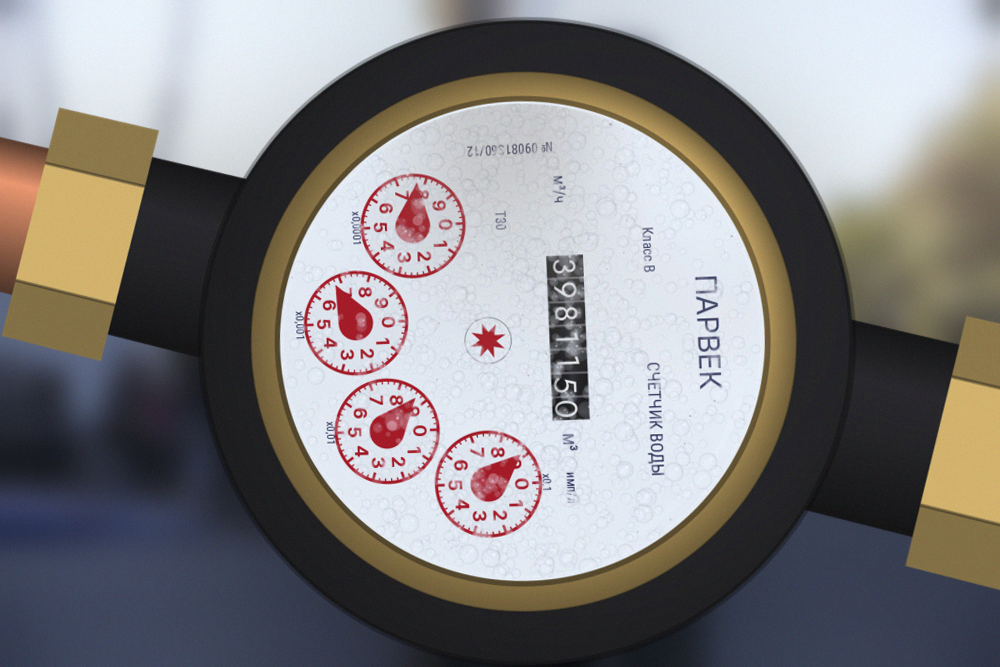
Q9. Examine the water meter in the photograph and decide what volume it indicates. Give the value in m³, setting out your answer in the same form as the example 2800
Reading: 3981149.8867
